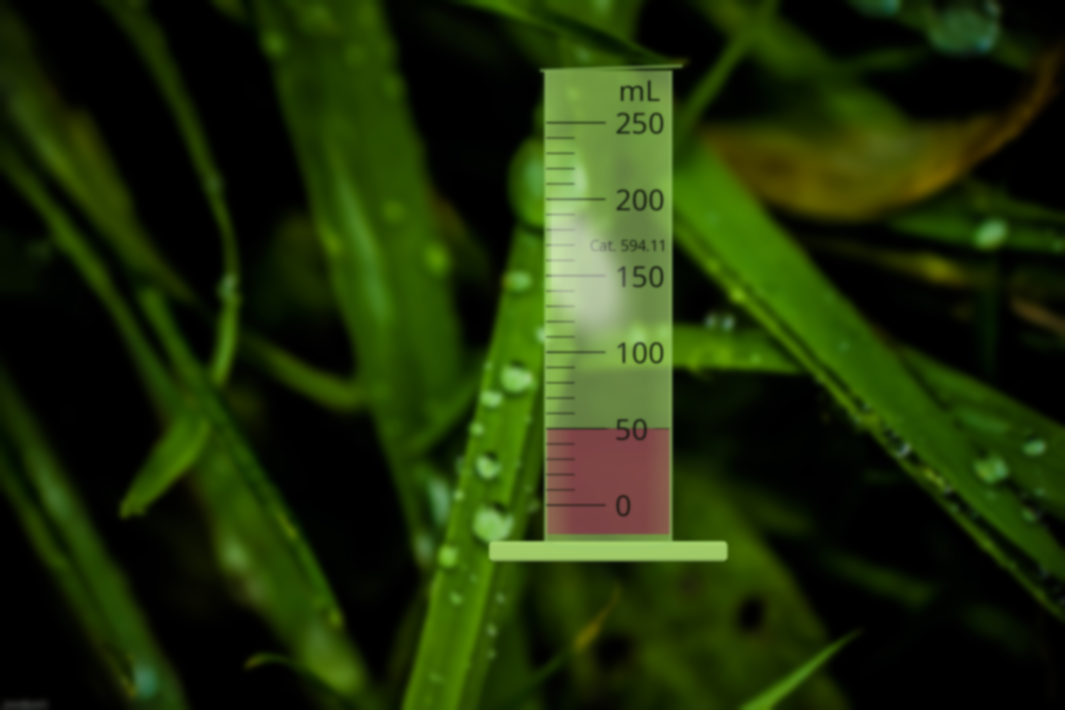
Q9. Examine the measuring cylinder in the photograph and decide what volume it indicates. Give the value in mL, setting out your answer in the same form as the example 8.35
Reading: 50
